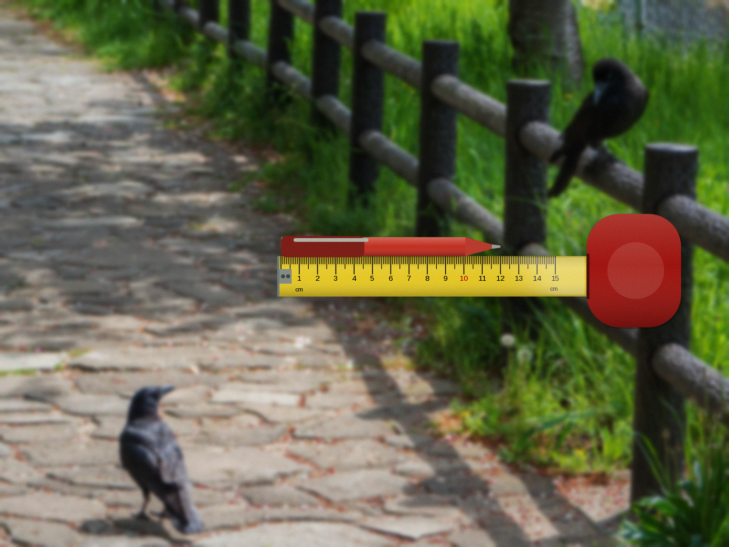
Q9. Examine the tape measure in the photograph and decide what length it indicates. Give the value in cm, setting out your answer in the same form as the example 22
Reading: 12
